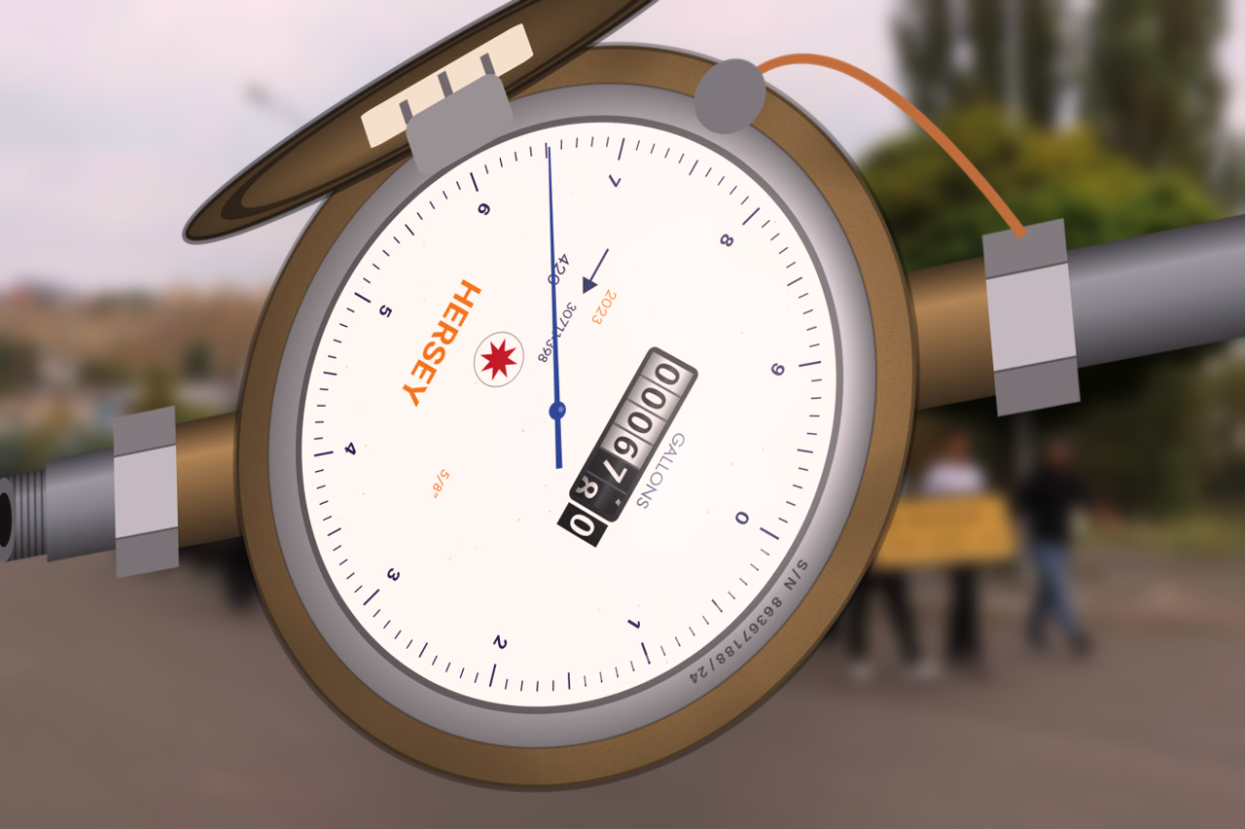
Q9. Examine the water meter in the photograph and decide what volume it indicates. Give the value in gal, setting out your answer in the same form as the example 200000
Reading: 6776.5
